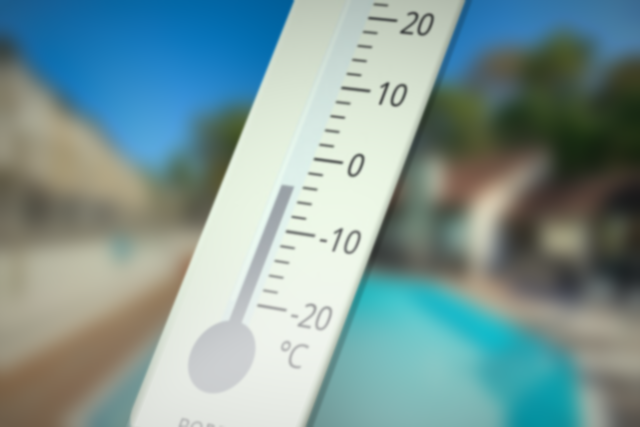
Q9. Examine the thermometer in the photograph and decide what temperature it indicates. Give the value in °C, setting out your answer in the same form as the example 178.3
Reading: -4
